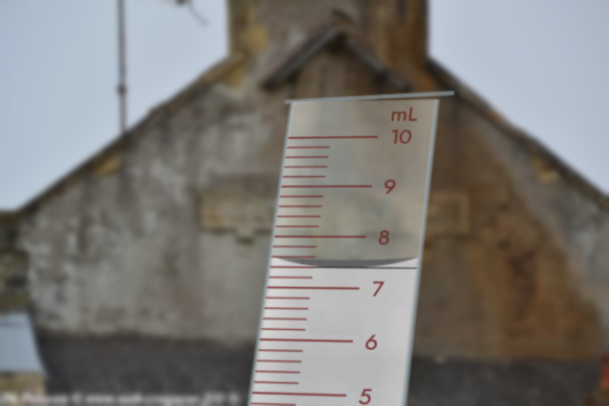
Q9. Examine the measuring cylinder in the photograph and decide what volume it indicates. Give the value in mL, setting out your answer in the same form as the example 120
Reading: 7.4
